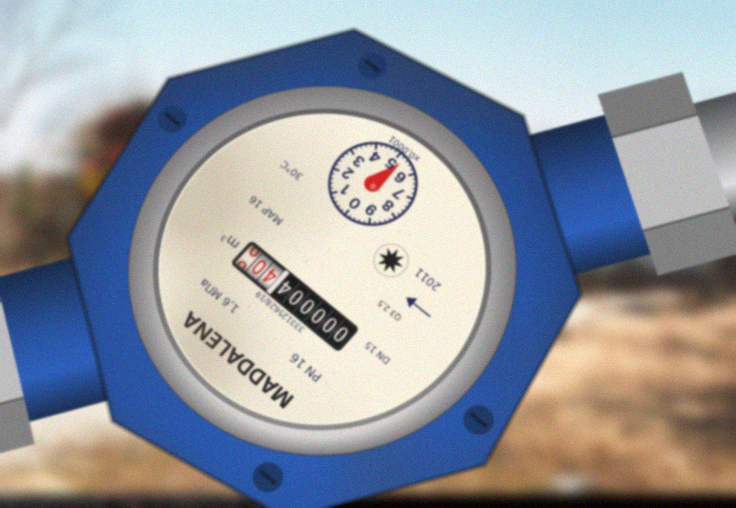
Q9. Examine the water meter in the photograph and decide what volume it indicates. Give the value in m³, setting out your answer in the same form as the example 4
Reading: 4.4085
